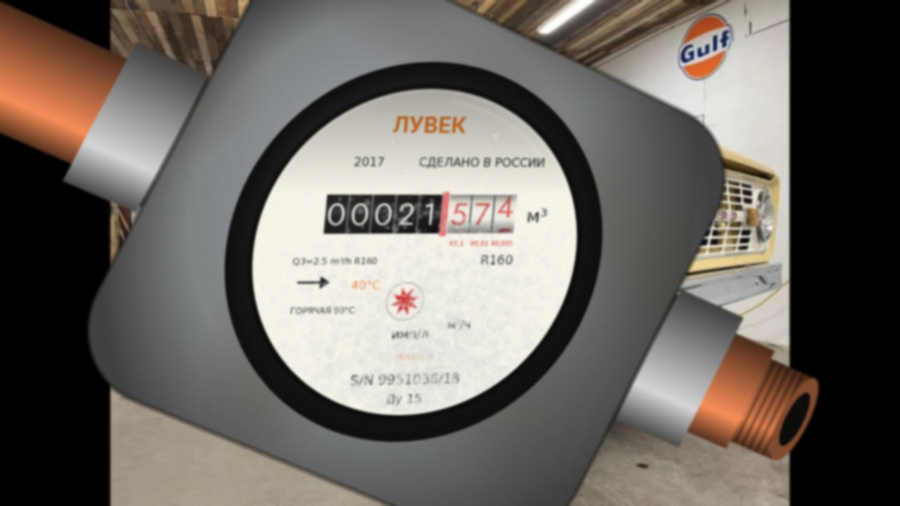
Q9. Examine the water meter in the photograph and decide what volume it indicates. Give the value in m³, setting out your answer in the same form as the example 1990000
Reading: 21.574
